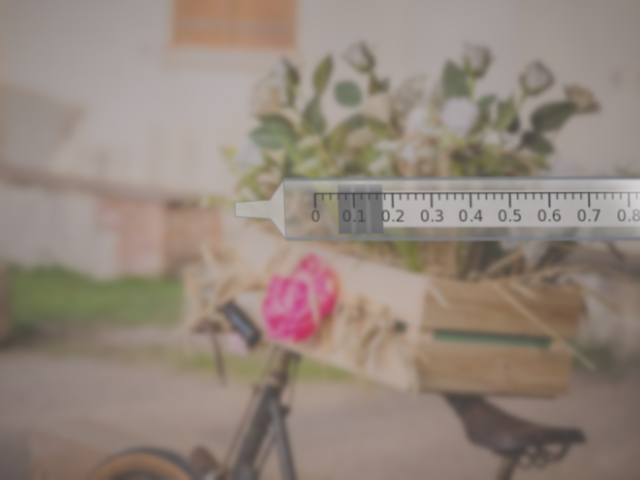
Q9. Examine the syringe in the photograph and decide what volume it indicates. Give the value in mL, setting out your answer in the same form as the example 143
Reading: 0.06
